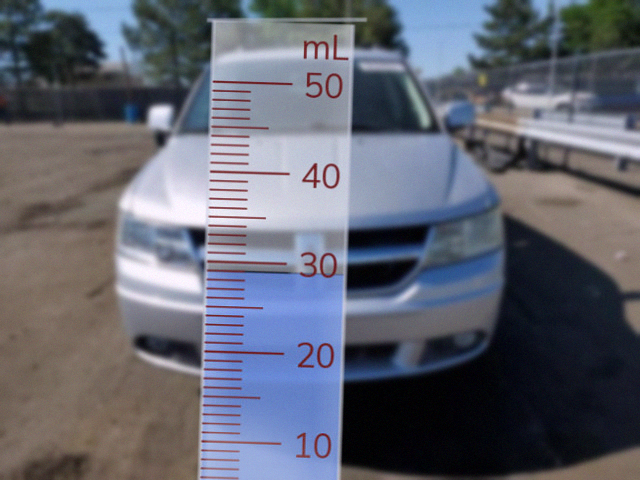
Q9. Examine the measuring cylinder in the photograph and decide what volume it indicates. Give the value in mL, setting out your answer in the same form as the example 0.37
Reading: 29
